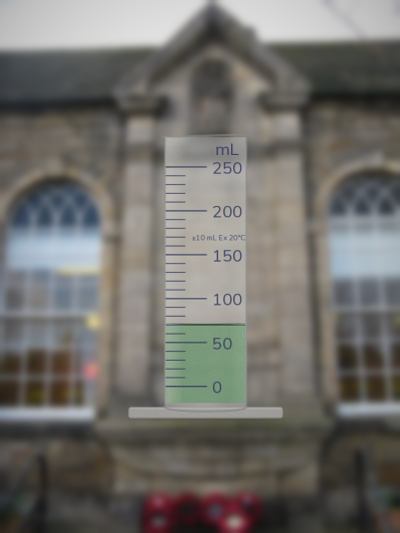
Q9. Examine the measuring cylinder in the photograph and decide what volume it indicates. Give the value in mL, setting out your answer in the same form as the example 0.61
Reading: 70
